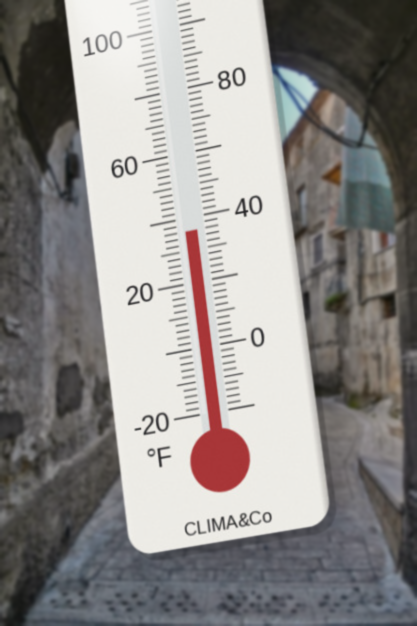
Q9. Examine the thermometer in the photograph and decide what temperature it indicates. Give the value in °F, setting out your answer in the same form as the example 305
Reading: 36
